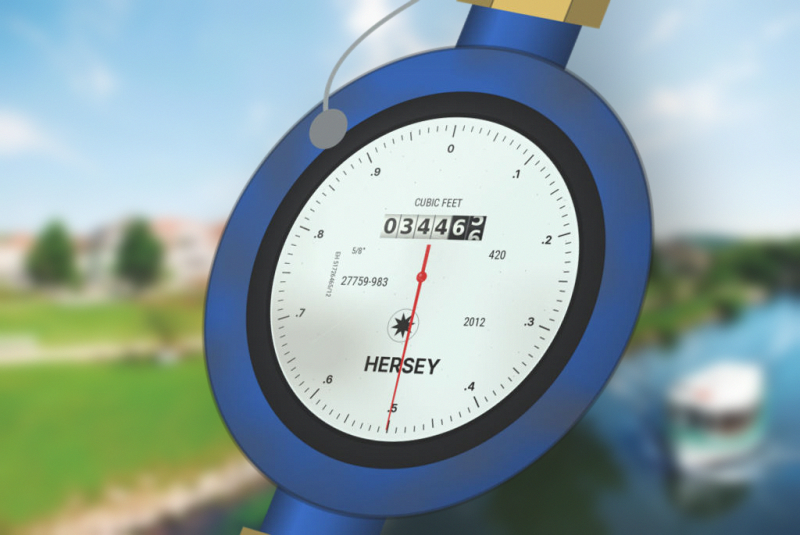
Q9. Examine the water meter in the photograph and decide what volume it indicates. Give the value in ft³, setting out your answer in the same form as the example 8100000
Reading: 34465.50
